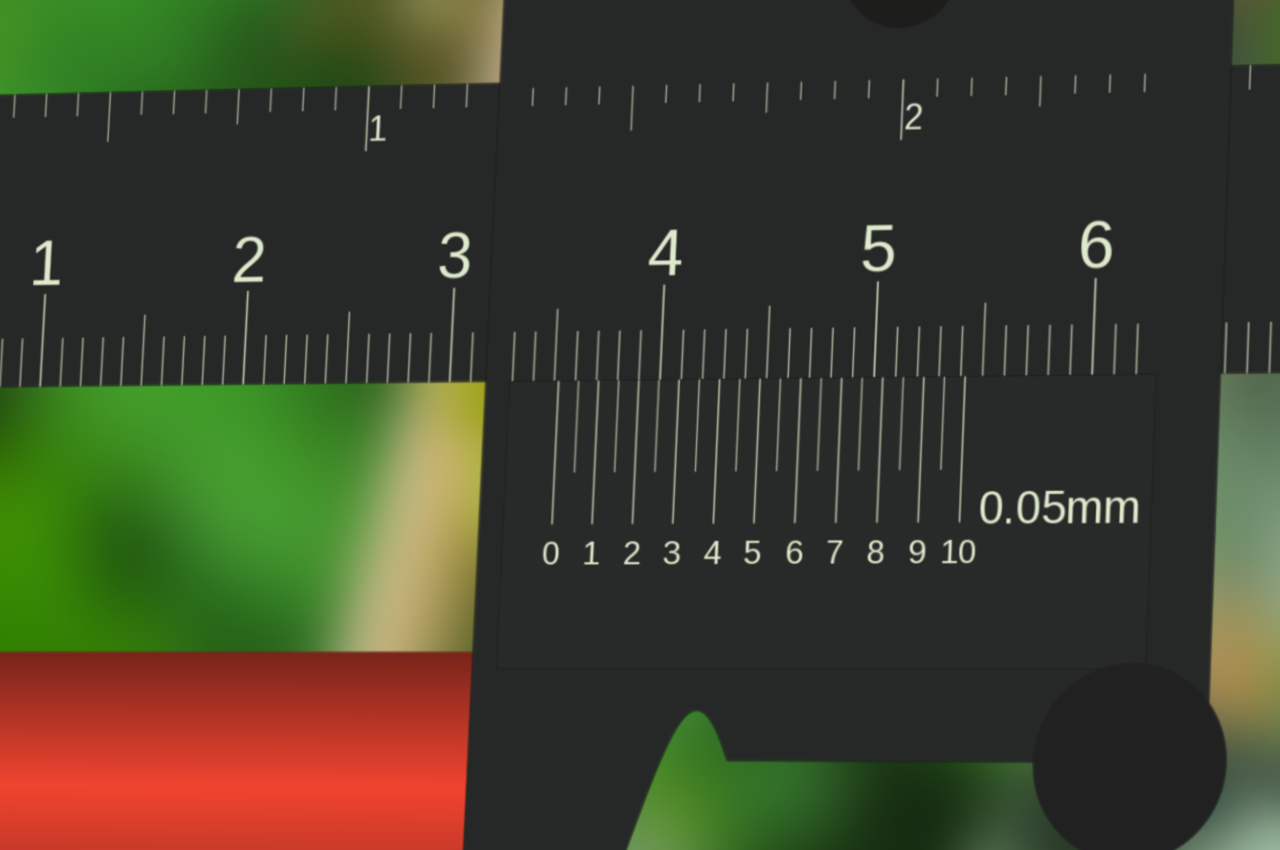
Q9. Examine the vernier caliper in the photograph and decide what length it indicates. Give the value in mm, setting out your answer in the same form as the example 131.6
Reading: 35.2
